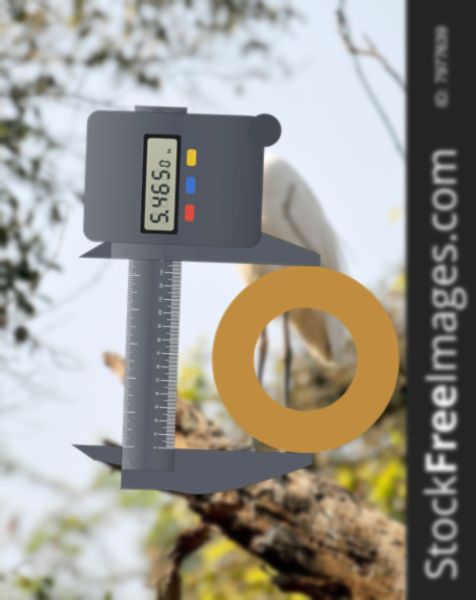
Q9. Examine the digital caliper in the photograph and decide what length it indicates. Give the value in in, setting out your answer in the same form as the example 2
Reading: 5.4650
